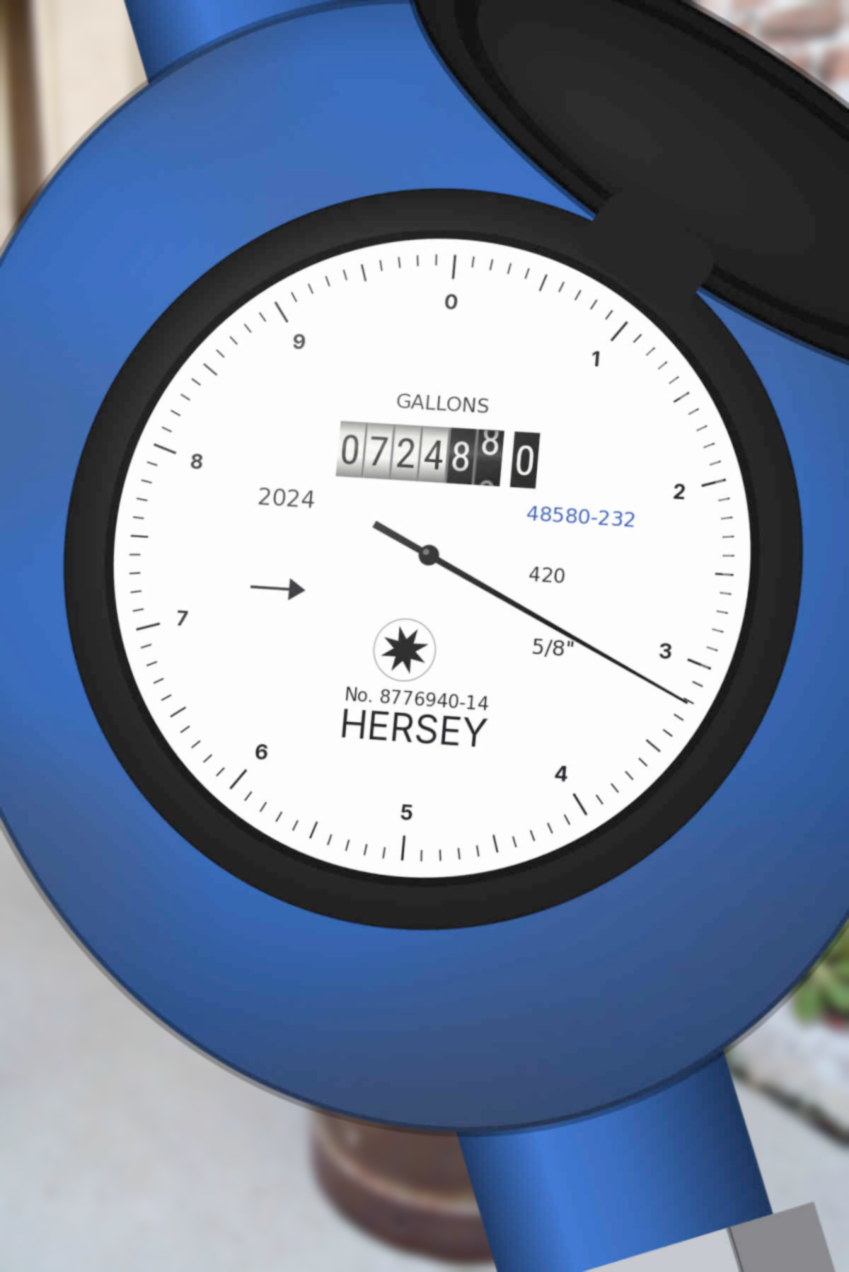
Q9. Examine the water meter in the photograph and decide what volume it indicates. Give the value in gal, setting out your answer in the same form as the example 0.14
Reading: 724883.2
